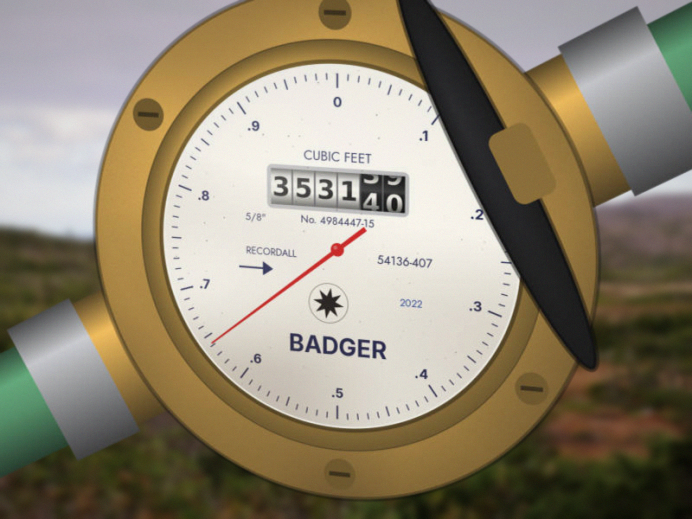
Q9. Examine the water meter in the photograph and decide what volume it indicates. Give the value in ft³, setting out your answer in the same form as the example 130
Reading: 353139.64
